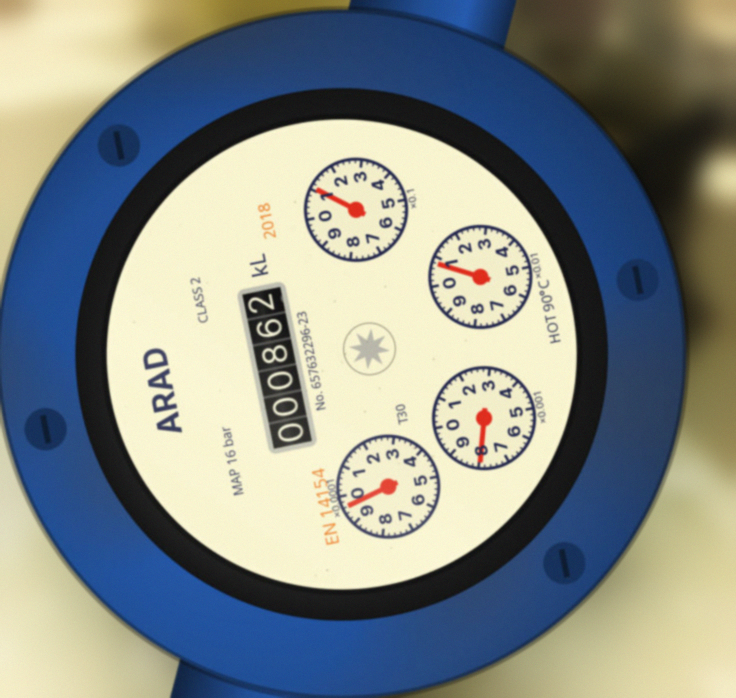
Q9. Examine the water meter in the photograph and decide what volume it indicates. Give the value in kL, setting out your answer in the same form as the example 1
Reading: 862.1079
